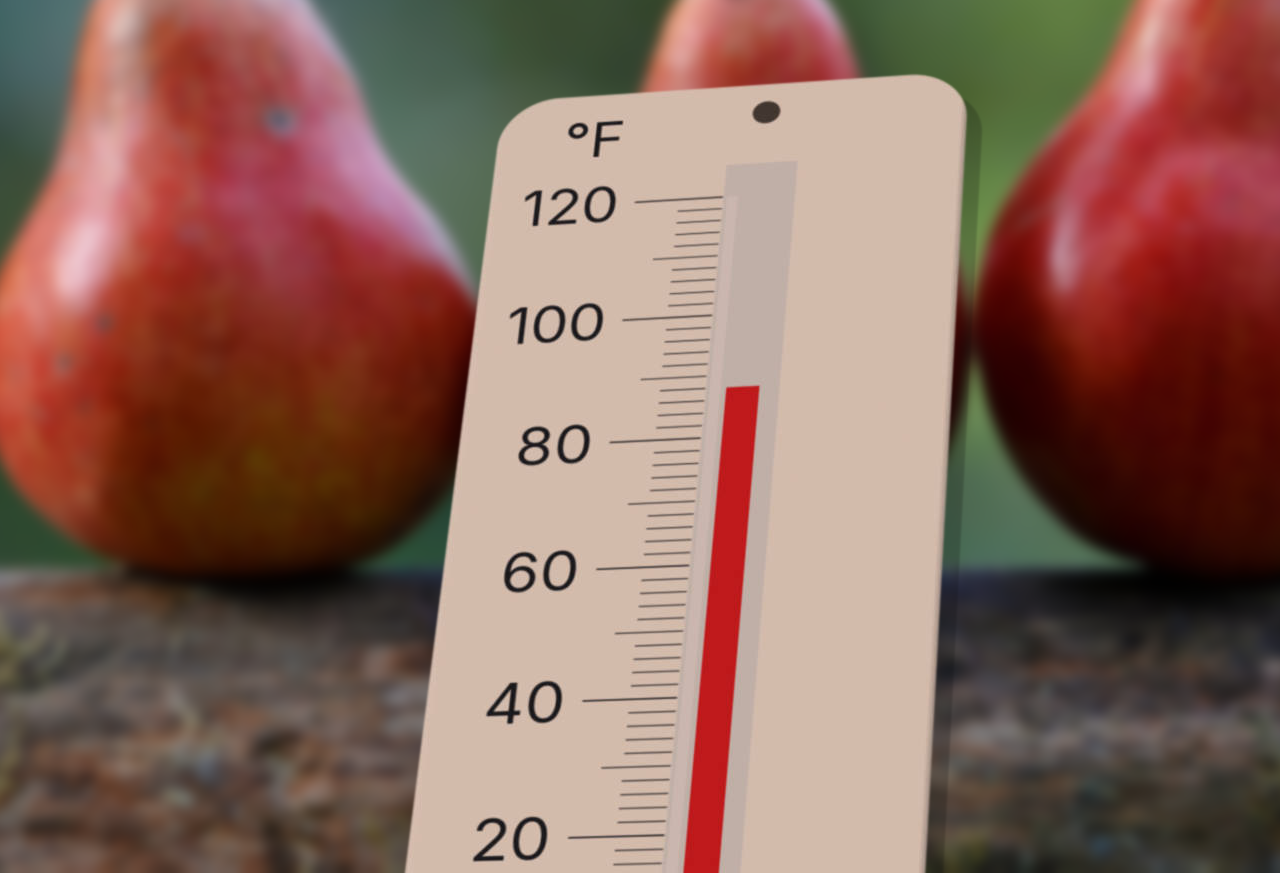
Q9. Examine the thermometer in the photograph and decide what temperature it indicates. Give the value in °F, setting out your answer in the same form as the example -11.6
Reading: 88
